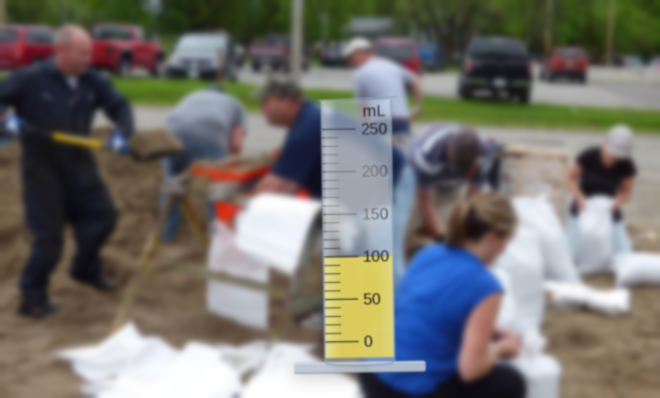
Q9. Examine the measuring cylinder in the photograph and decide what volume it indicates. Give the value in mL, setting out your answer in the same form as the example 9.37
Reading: 100
